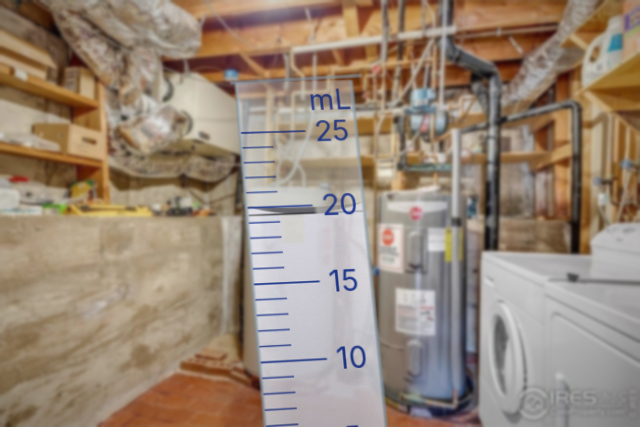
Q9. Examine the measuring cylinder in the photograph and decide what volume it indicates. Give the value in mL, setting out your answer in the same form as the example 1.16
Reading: 19.5
